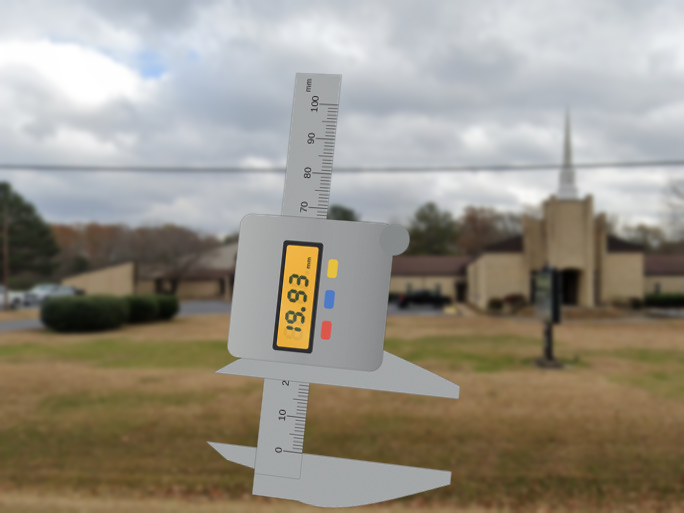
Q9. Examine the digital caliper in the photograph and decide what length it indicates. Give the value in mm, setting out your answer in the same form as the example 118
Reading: 19.93
